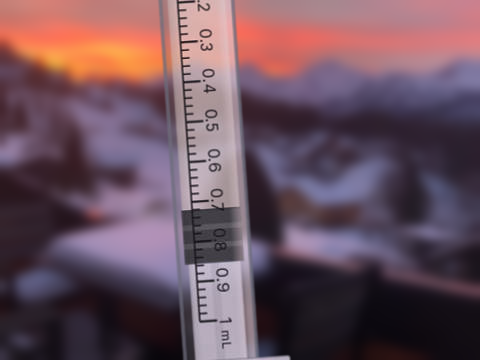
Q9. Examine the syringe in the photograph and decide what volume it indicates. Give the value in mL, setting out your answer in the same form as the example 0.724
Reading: 0.72
